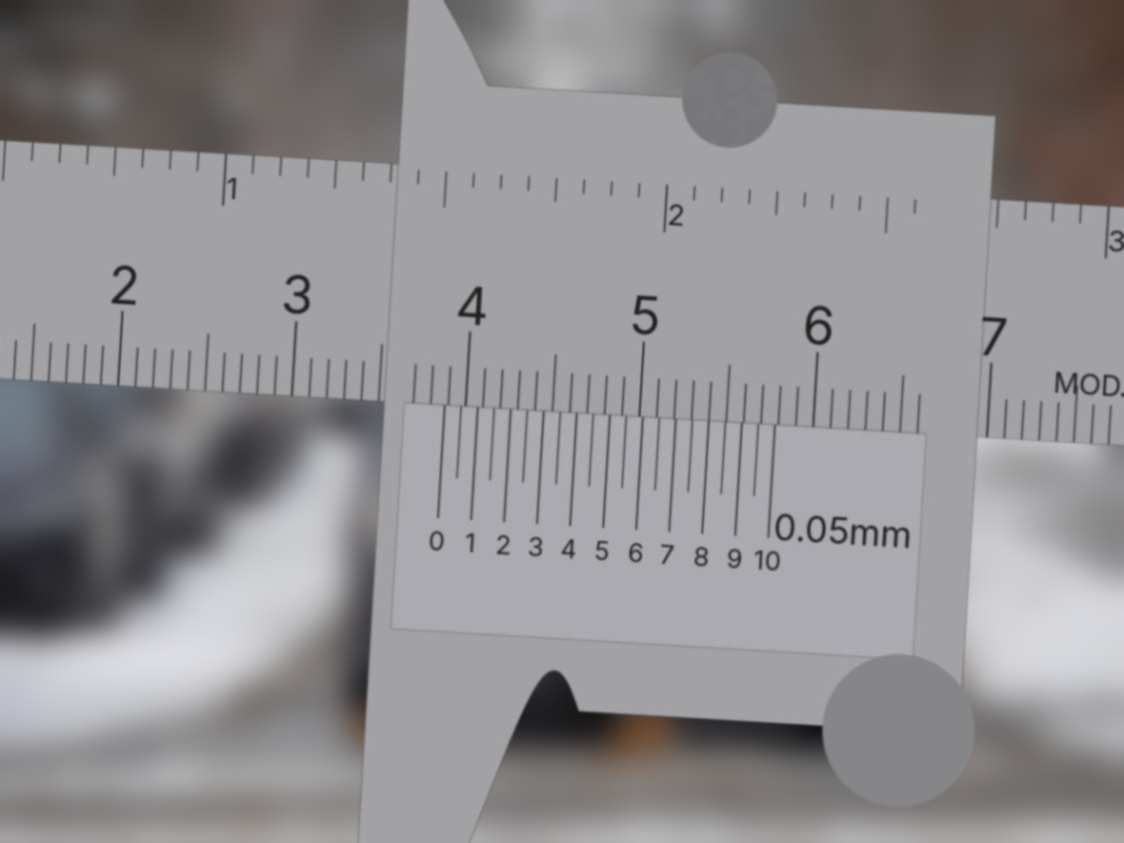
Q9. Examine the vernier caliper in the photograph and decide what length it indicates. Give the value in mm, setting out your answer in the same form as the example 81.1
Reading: 38.8
